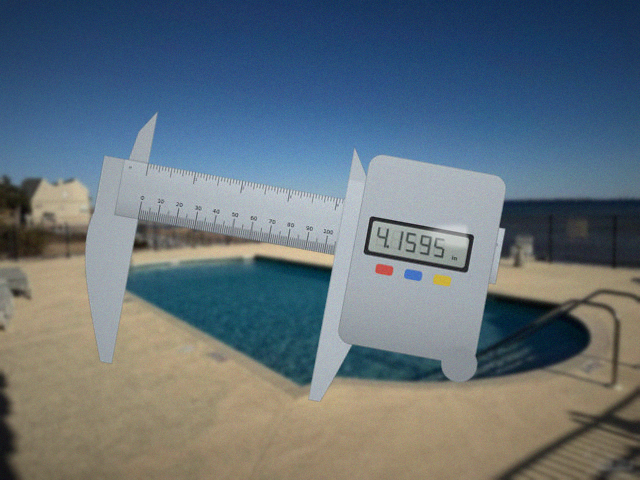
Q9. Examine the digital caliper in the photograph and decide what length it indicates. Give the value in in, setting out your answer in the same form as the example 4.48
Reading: 4.1595
